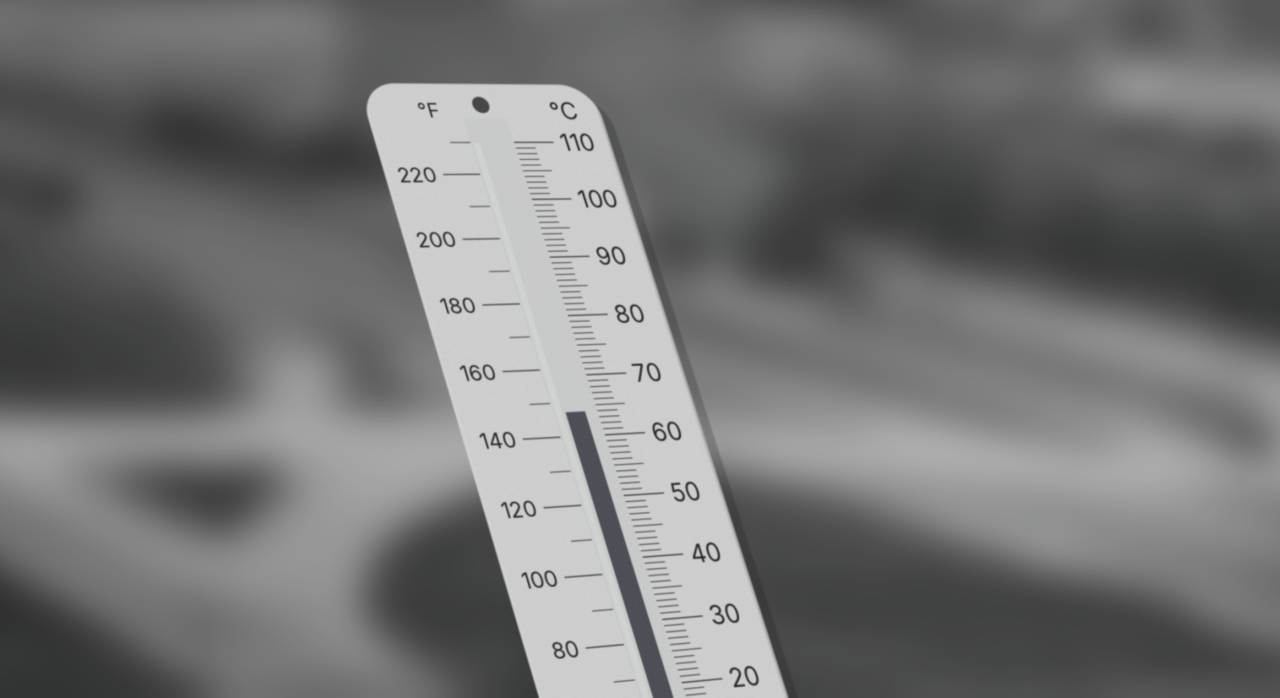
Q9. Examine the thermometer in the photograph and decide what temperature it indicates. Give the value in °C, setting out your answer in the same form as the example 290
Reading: 64
